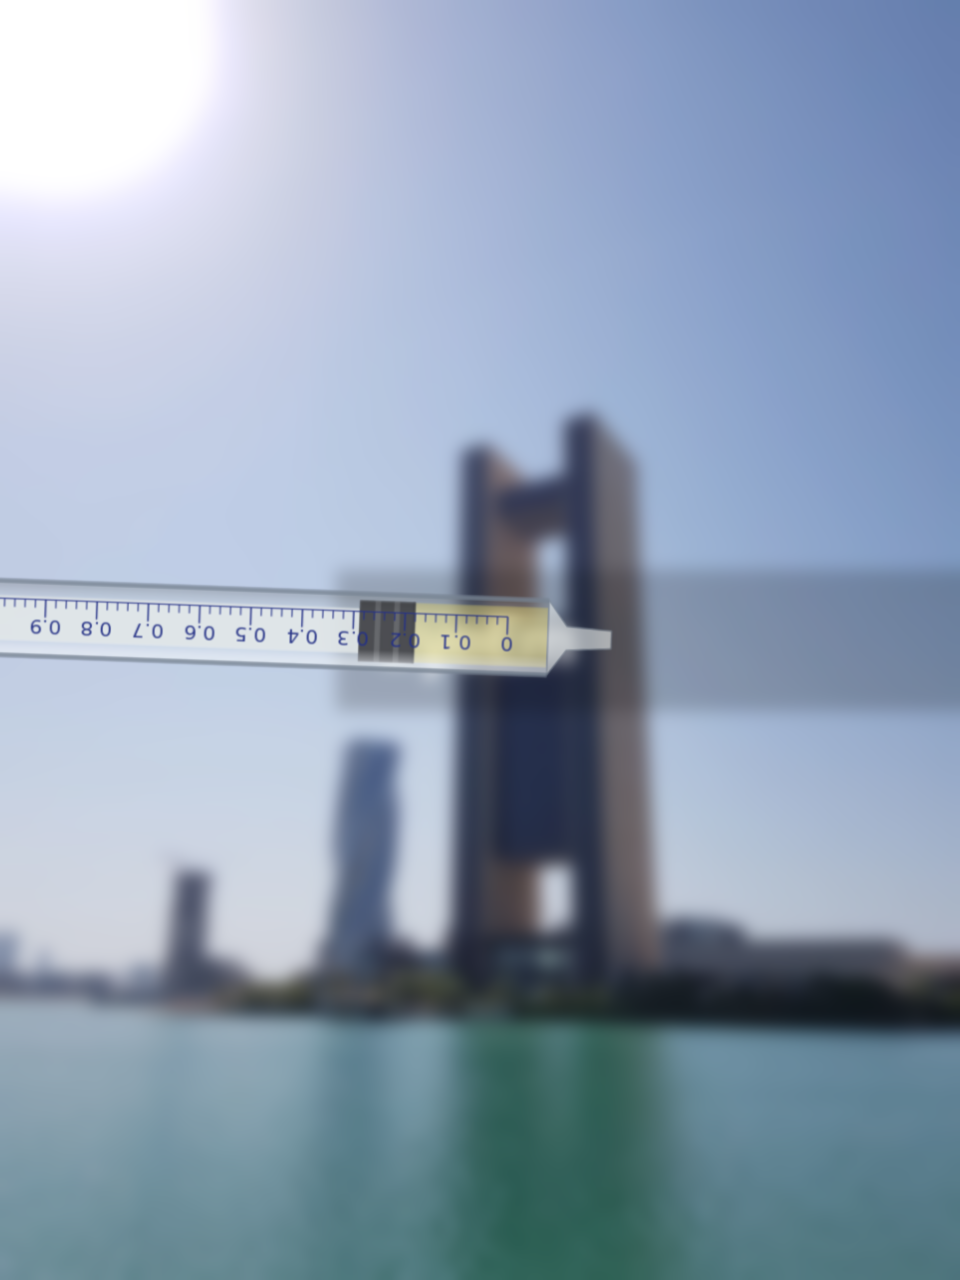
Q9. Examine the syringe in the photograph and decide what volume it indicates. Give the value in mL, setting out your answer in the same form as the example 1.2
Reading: 0.18
